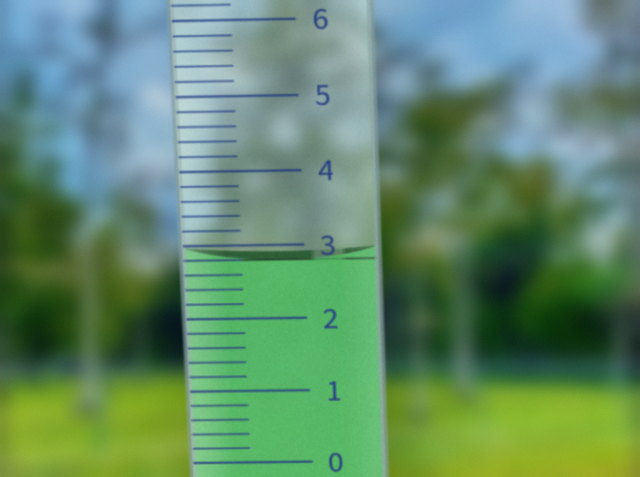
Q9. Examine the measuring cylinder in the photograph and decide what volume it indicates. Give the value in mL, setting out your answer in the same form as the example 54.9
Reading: 2.8
